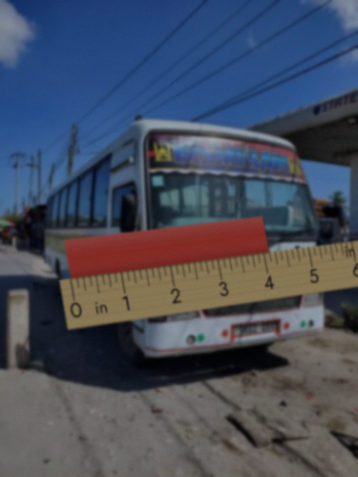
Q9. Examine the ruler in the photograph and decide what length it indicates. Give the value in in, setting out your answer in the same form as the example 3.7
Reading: 4.125
